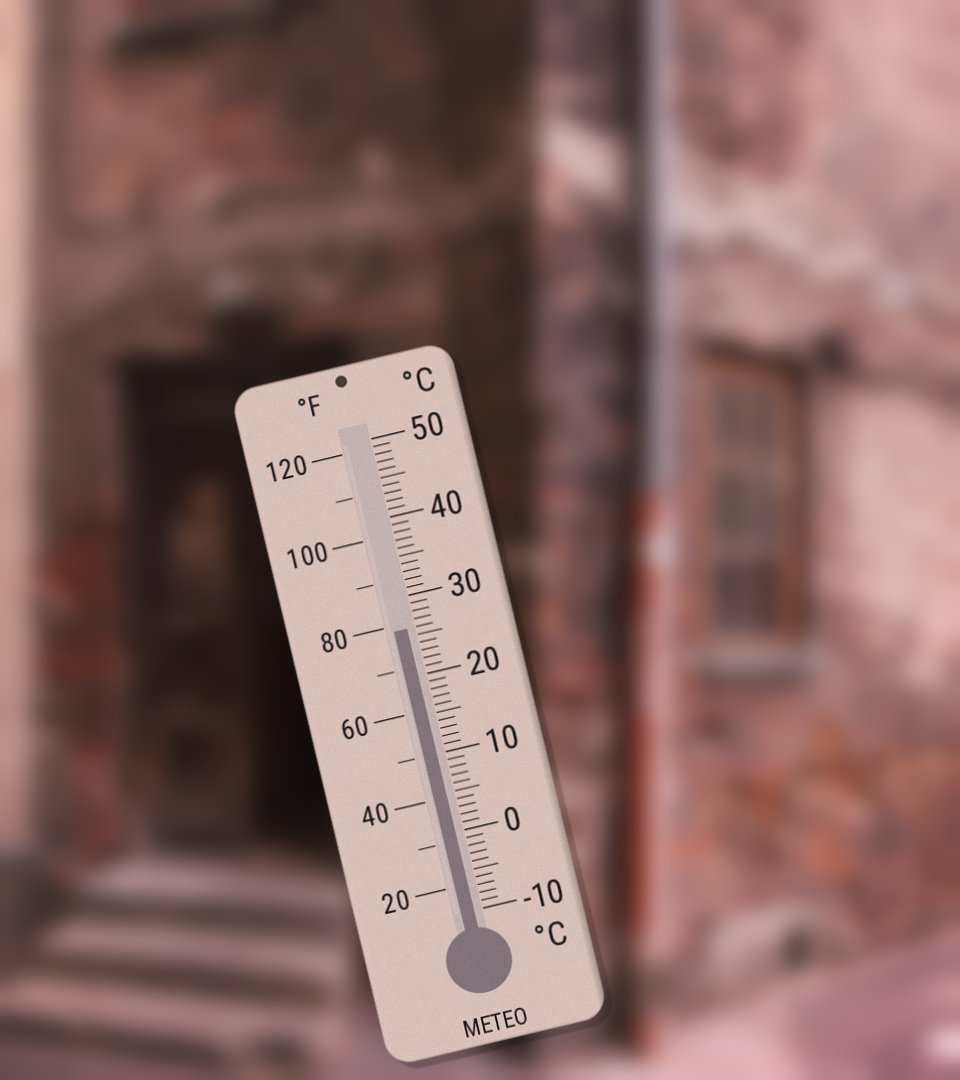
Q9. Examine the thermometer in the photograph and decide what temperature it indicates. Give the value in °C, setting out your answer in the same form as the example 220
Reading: 26
